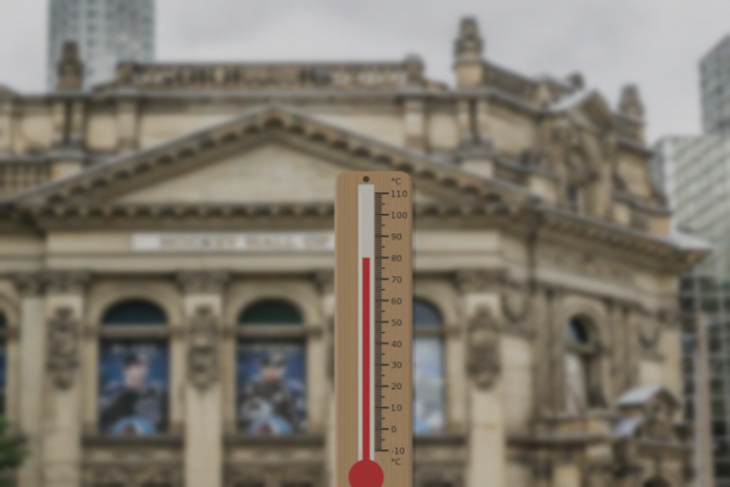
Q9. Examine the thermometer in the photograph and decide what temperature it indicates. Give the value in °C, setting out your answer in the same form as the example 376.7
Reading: 80
